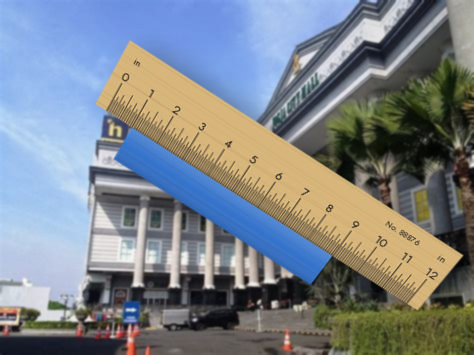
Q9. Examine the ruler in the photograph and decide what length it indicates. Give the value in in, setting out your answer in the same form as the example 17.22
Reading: 8
